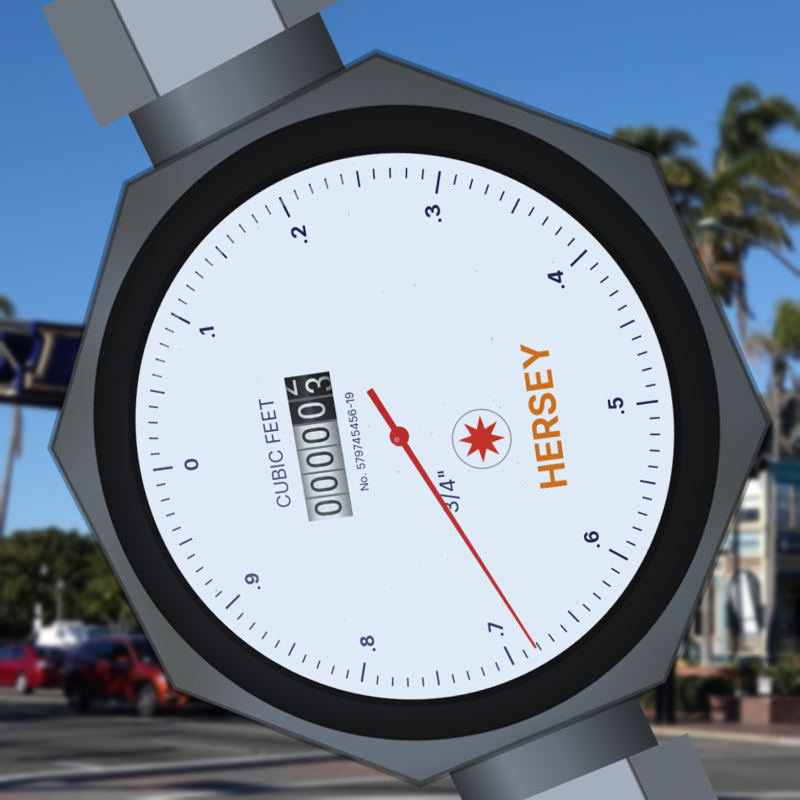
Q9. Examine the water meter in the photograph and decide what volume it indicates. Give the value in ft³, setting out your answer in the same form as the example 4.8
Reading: 2.68
